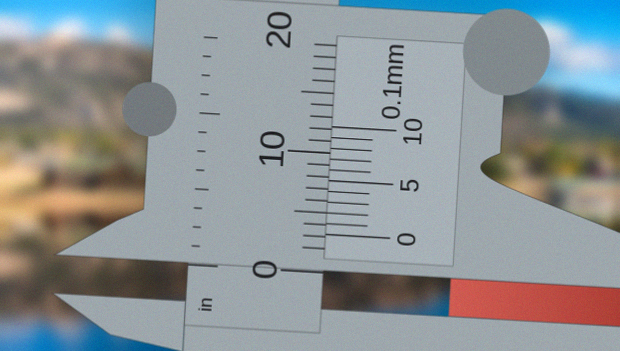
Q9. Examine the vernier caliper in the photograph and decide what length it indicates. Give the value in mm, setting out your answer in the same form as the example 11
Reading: 3.2
